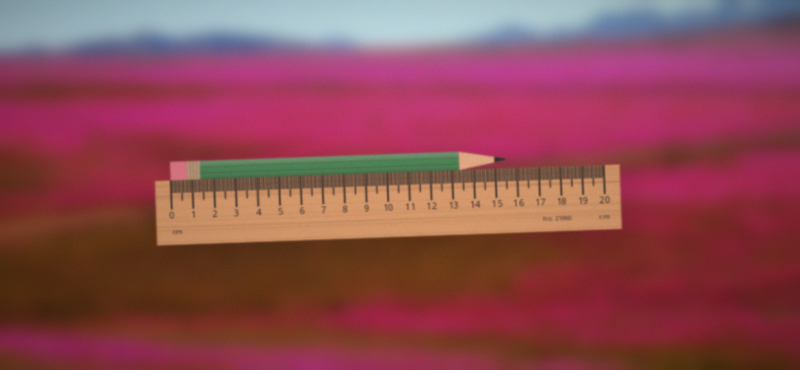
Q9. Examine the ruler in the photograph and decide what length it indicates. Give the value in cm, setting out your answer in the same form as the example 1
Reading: 15.5
